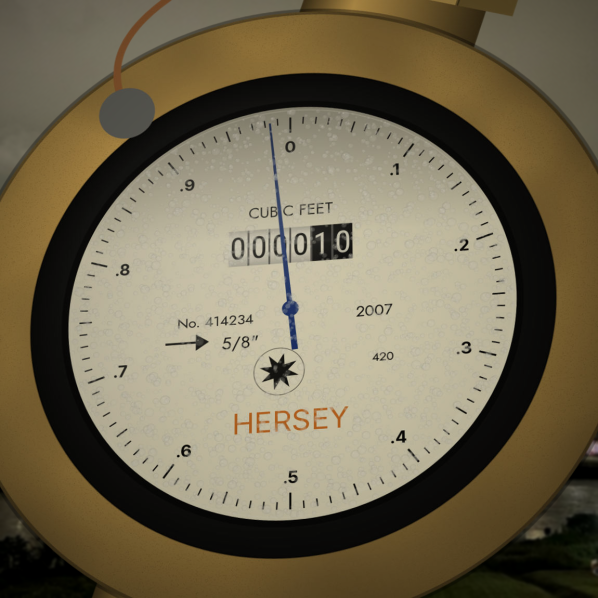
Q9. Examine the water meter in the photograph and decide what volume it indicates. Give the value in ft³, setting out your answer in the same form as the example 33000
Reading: 9.98
